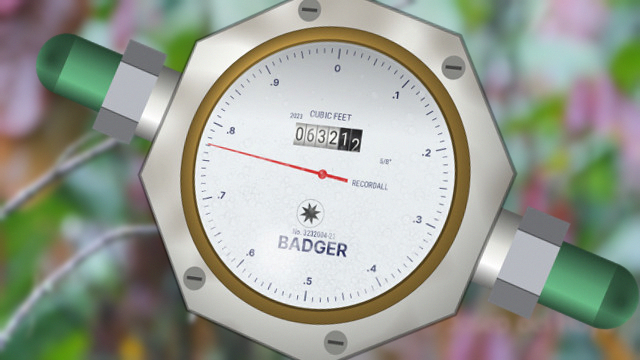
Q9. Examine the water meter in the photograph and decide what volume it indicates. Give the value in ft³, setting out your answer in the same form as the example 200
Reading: 63211.77
